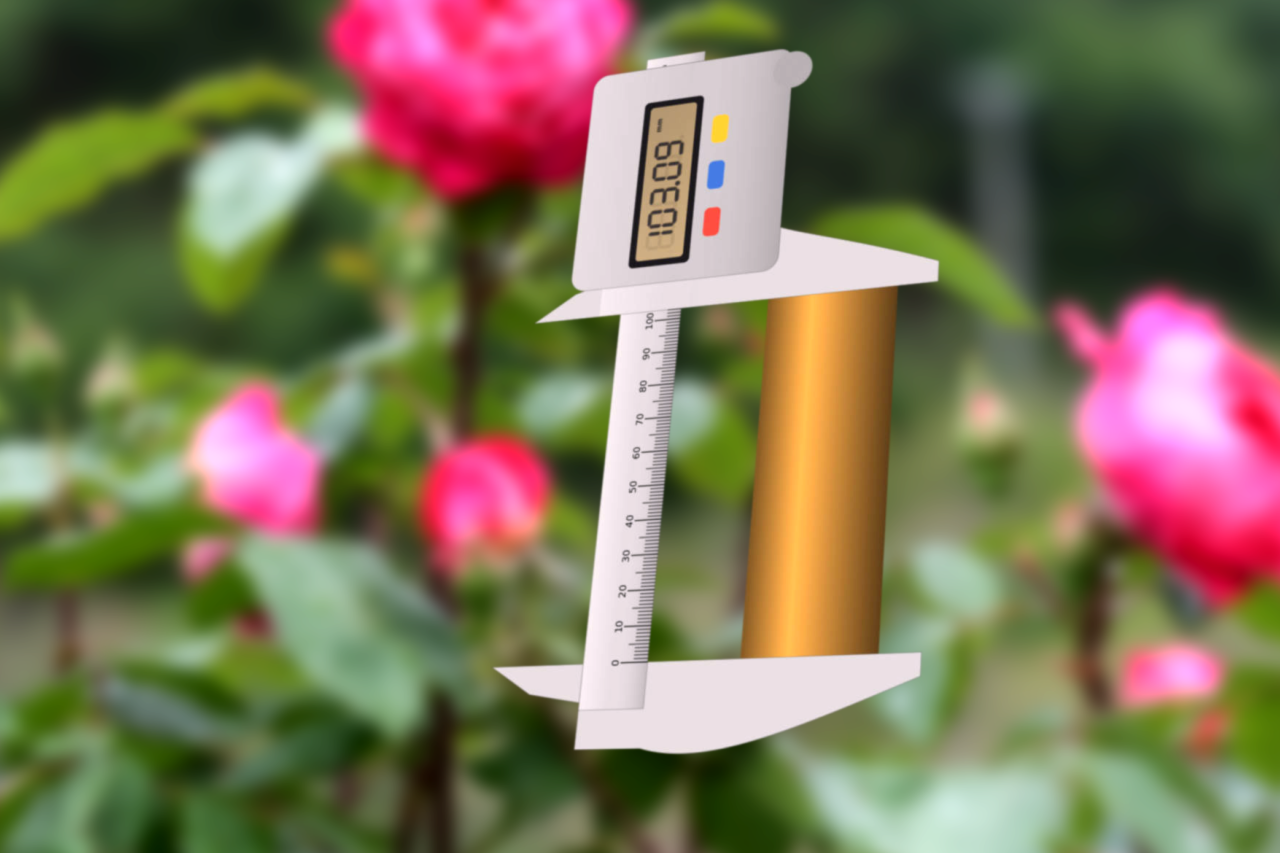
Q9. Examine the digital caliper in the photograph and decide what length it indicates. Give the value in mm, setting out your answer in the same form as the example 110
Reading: 103.09
